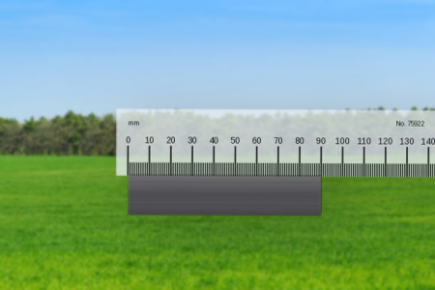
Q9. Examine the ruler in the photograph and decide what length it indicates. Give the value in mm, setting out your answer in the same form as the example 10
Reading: 90
